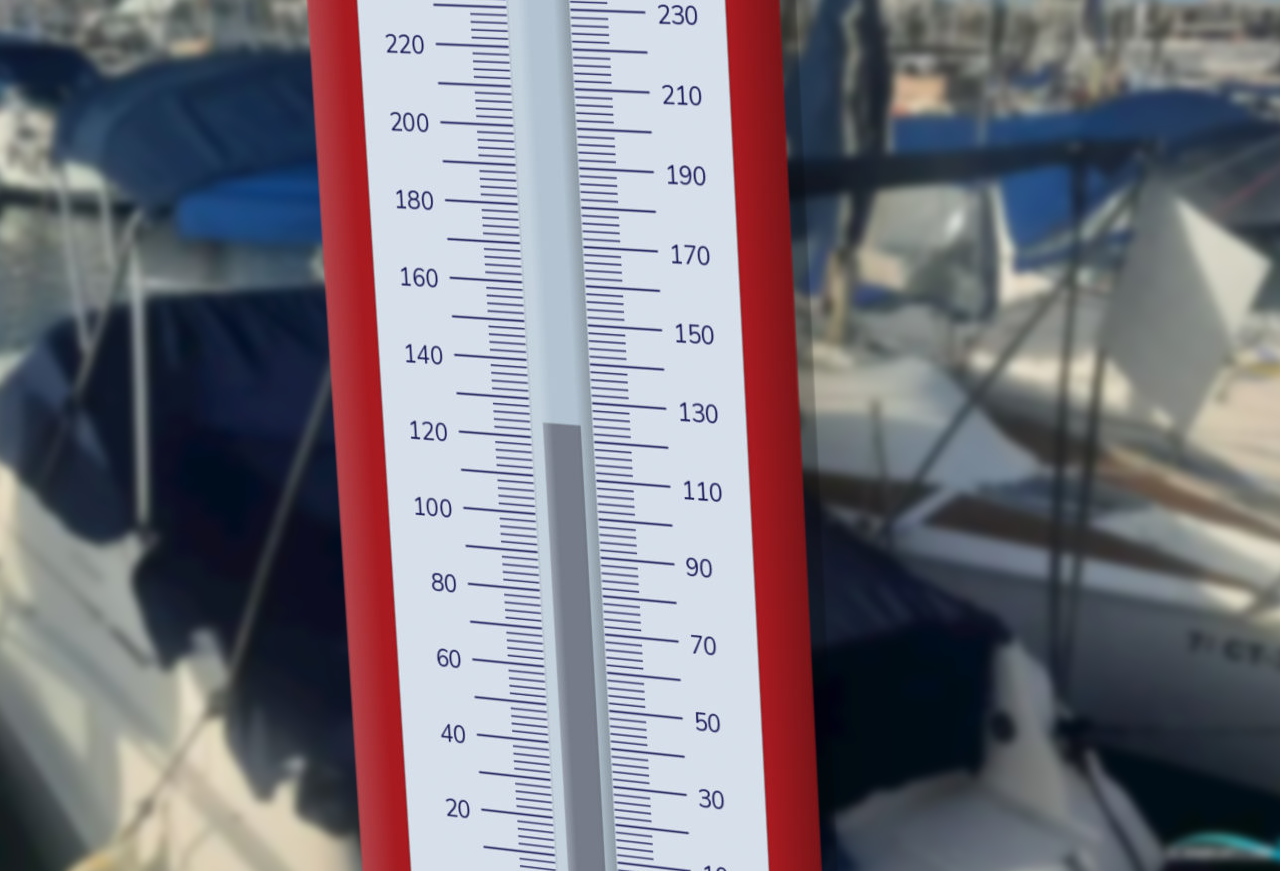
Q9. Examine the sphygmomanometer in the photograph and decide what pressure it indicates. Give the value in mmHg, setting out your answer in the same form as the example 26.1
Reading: 124
